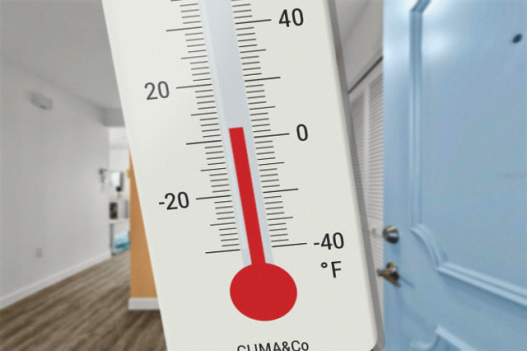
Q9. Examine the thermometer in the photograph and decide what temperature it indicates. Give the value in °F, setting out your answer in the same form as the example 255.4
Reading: 4
